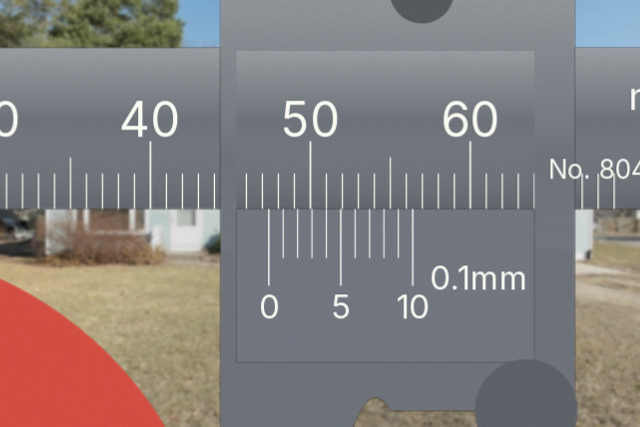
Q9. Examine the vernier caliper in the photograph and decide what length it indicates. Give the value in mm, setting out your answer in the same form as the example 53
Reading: 47.4
